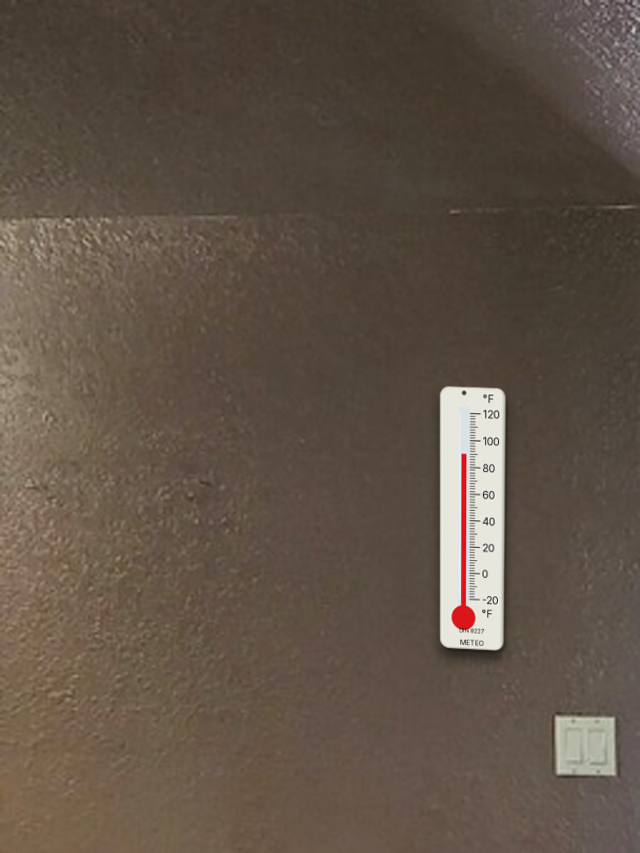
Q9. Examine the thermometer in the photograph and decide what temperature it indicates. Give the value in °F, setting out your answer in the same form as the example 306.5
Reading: 90
